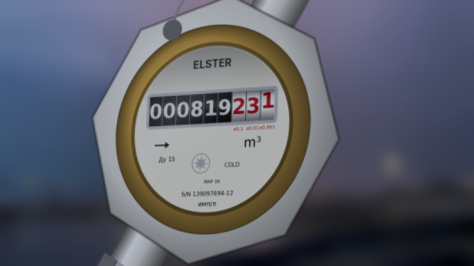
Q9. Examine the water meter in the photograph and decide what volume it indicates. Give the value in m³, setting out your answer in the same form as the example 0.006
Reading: 819.231
